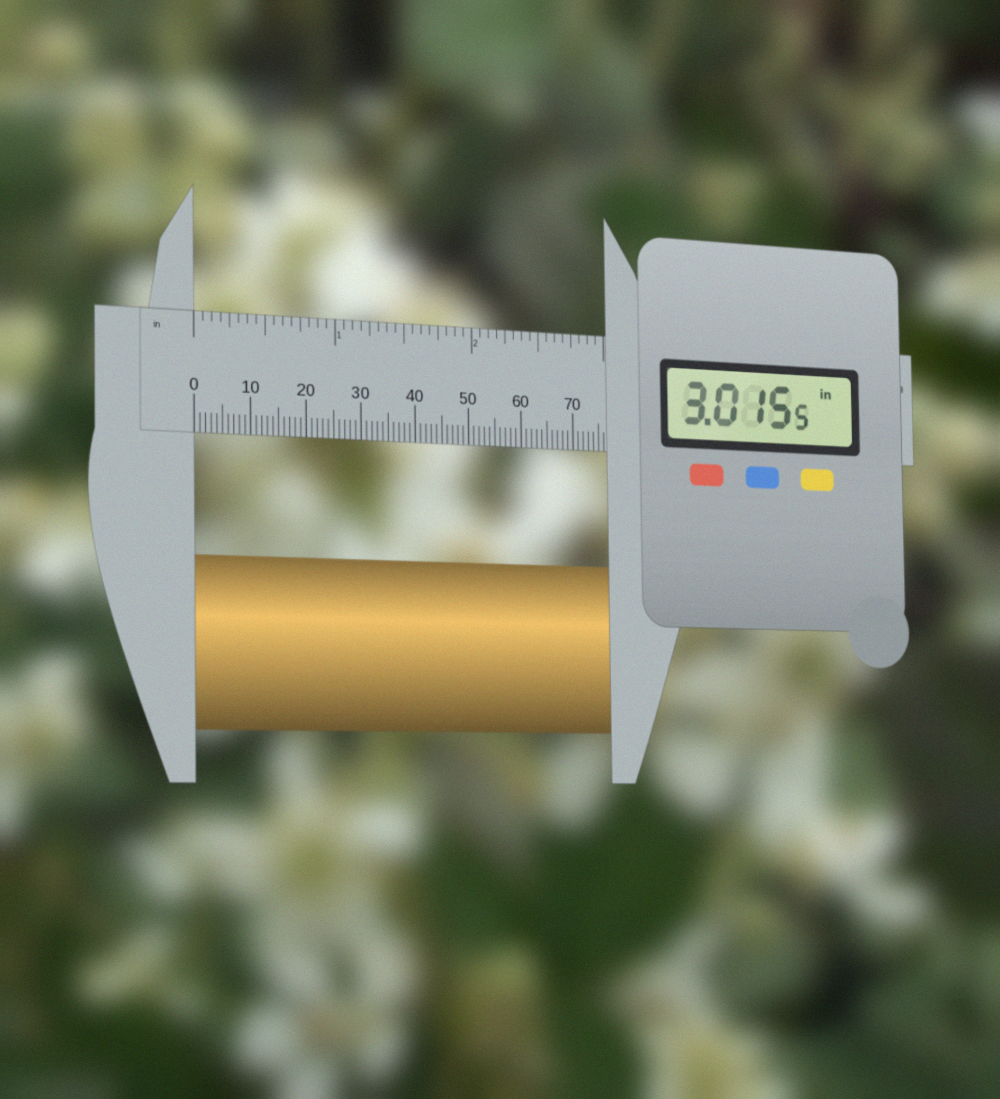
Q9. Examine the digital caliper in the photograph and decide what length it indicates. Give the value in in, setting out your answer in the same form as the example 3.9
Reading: 3.0155
